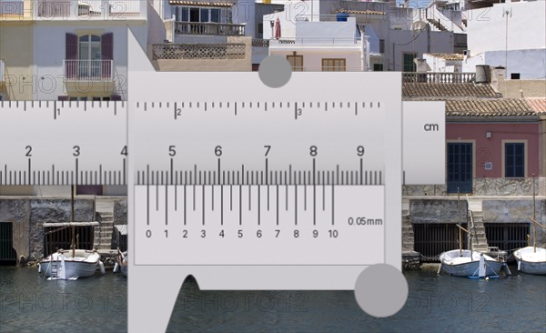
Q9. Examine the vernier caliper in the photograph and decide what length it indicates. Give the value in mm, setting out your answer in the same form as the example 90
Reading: 45.0
